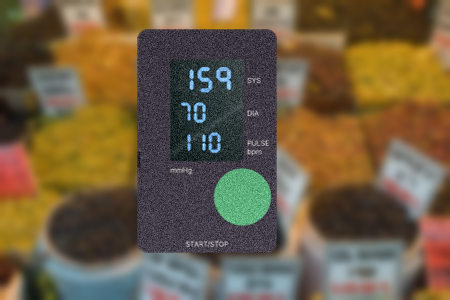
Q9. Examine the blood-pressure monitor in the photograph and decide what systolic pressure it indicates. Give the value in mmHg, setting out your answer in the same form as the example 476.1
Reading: 159
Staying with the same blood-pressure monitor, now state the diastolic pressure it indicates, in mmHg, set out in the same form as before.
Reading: 70
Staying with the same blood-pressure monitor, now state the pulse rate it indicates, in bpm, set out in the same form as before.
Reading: 110
